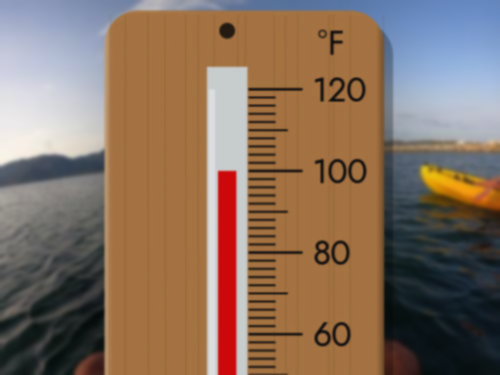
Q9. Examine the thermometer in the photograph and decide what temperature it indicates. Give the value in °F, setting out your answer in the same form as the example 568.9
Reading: 100
